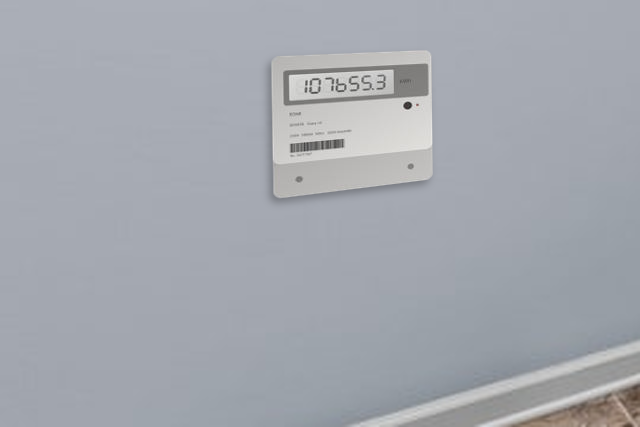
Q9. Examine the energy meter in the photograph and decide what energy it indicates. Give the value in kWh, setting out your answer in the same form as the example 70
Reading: 107655.3
